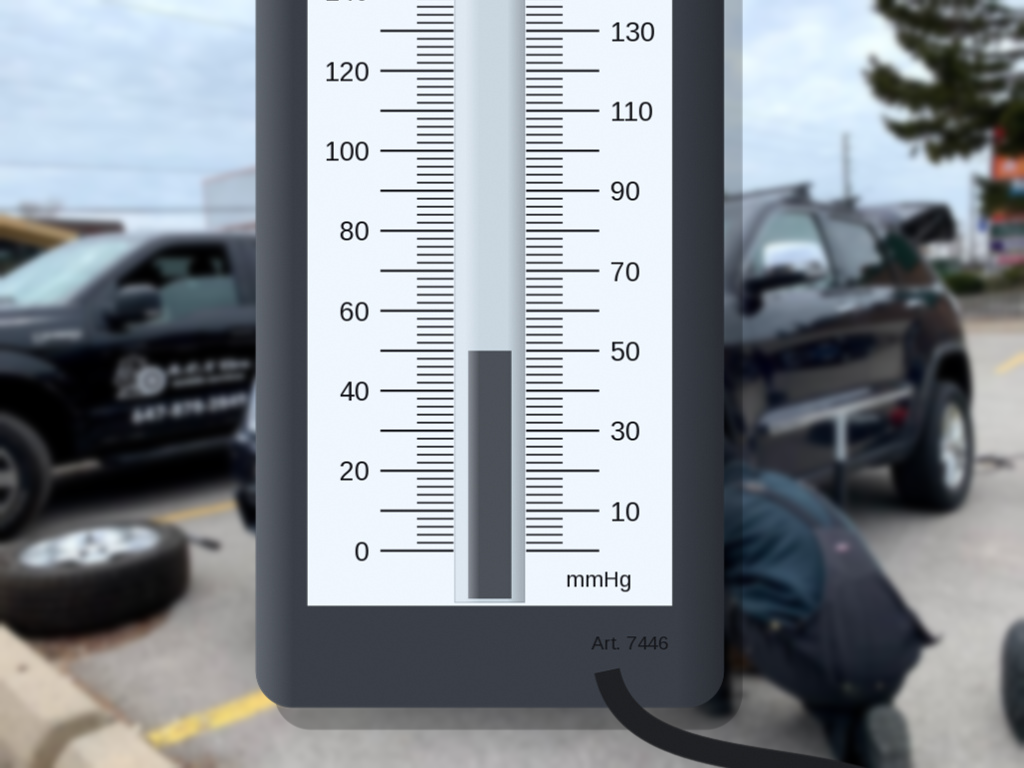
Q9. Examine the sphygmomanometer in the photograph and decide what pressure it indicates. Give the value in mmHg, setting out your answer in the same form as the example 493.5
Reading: 50
